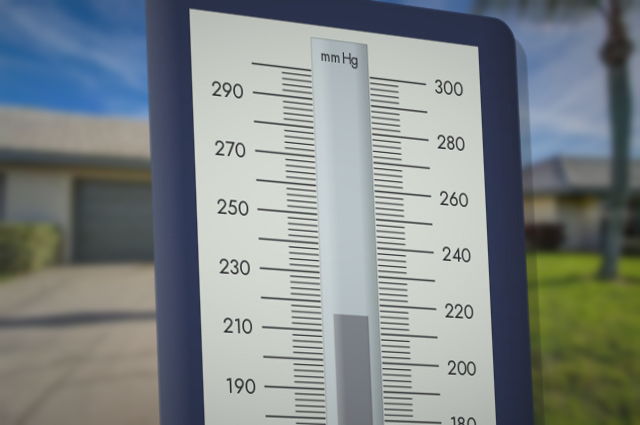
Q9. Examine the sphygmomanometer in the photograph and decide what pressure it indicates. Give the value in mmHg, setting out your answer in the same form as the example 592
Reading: 216
